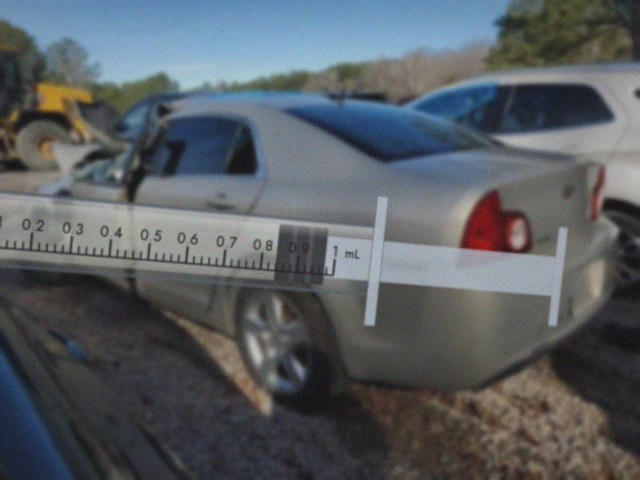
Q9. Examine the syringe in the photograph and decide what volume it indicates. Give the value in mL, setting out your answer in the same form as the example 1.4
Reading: 0.84
